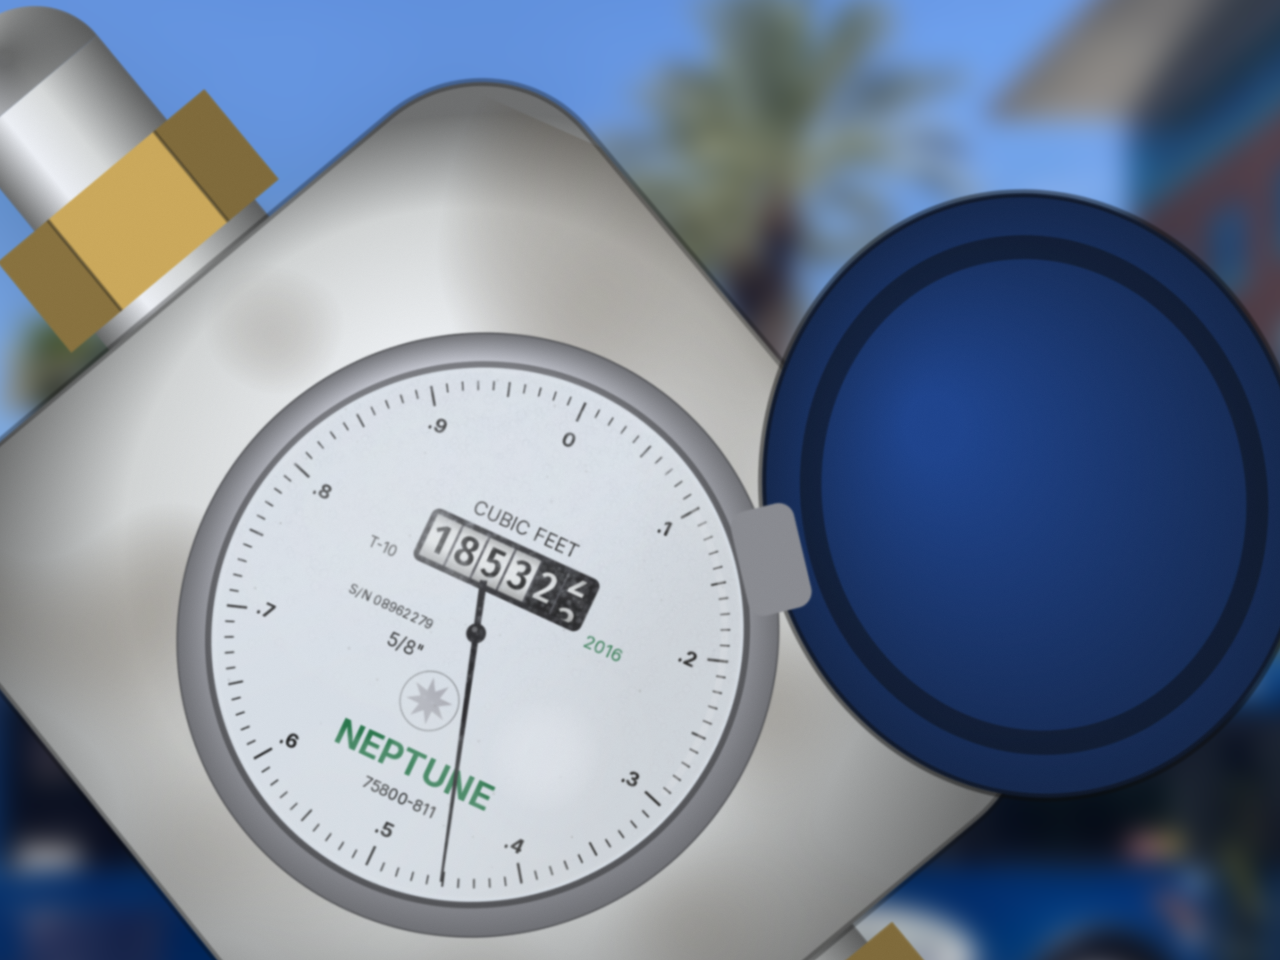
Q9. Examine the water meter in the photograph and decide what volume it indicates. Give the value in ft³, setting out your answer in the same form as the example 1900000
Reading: 185322.45
